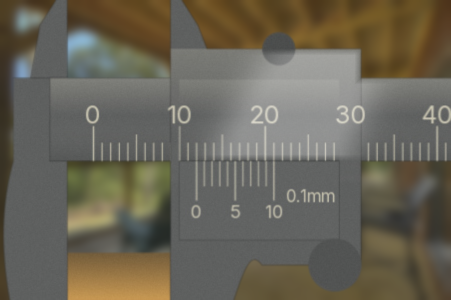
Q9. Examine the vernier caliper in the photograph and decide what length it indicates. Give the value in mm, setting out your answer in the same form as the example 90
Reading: 12.0
